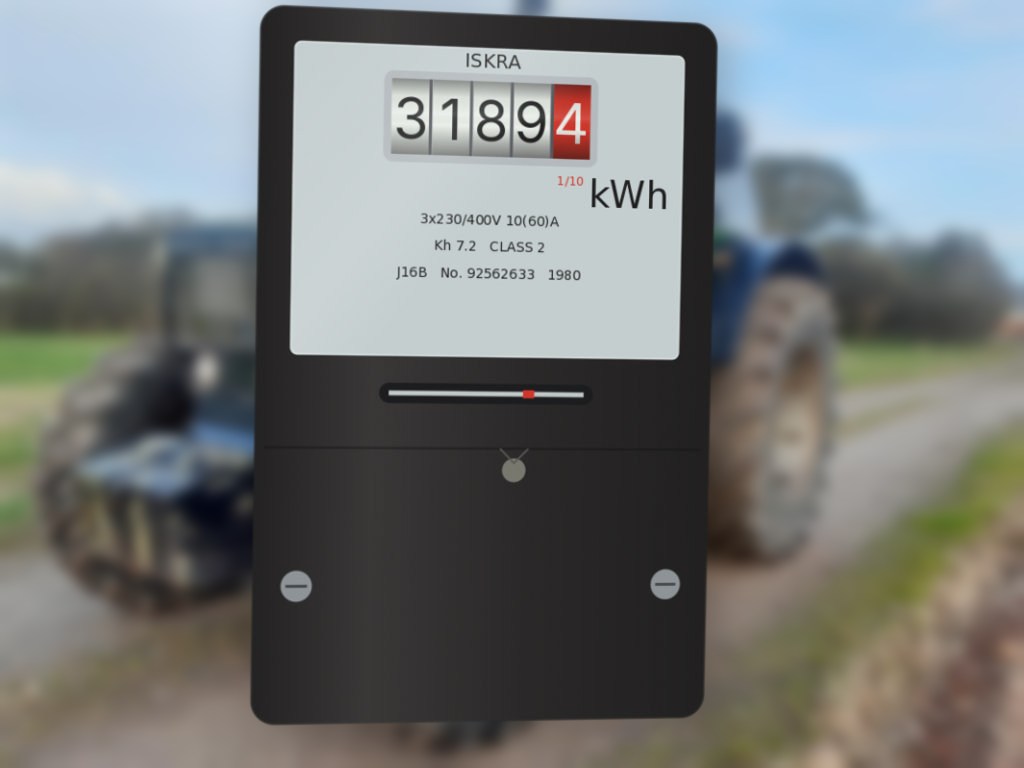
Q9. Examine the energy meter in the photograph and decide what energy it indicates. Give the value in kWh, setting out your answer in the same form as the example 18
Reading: 3189.4
